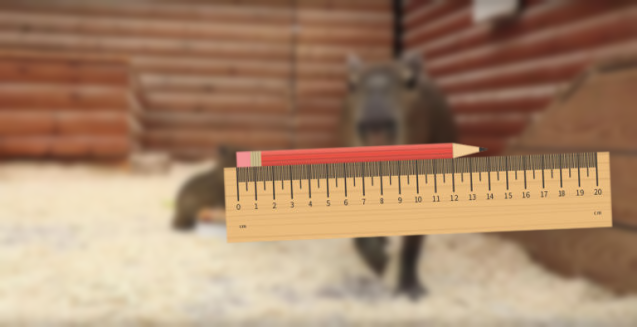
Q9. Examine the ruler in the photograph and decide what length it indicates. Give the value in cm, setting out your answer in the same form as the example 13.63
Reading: 14
